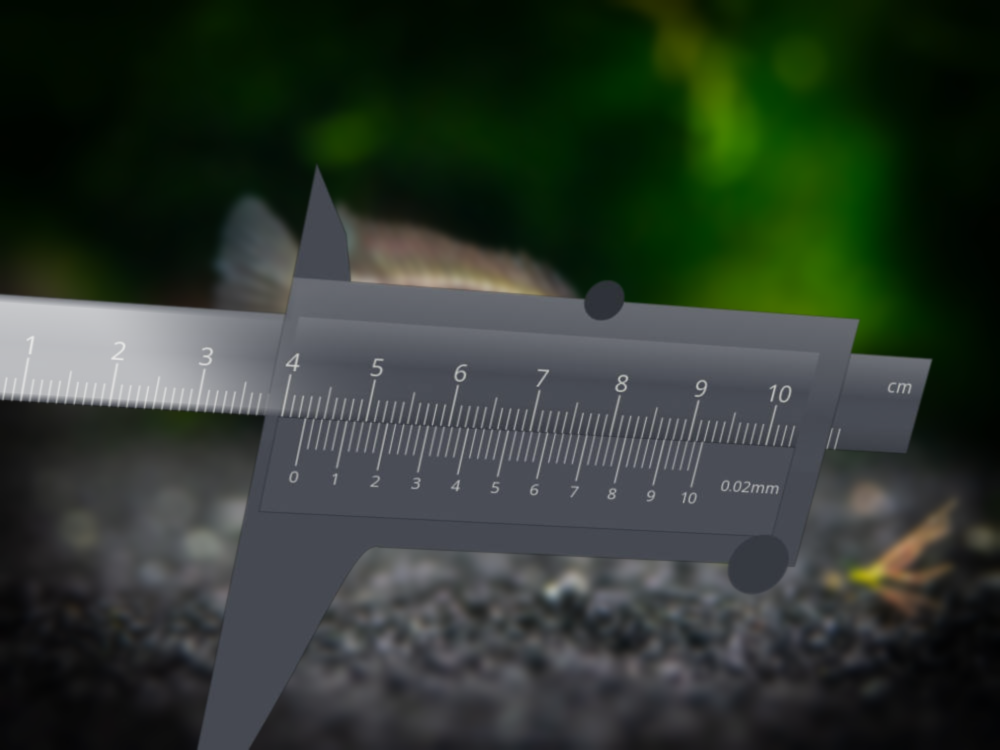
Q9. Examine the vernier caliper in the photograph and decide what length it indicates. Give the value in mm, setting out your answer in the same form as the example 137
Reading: 42.8
